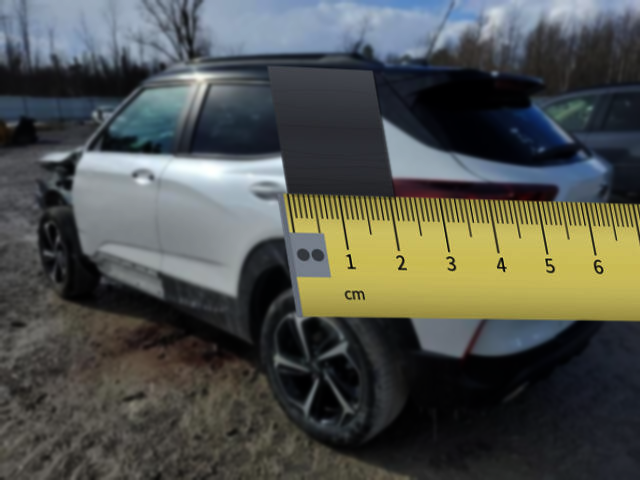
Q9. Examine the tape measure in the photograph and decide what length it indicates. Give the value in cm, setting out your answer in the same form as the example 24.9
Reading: 2.1
